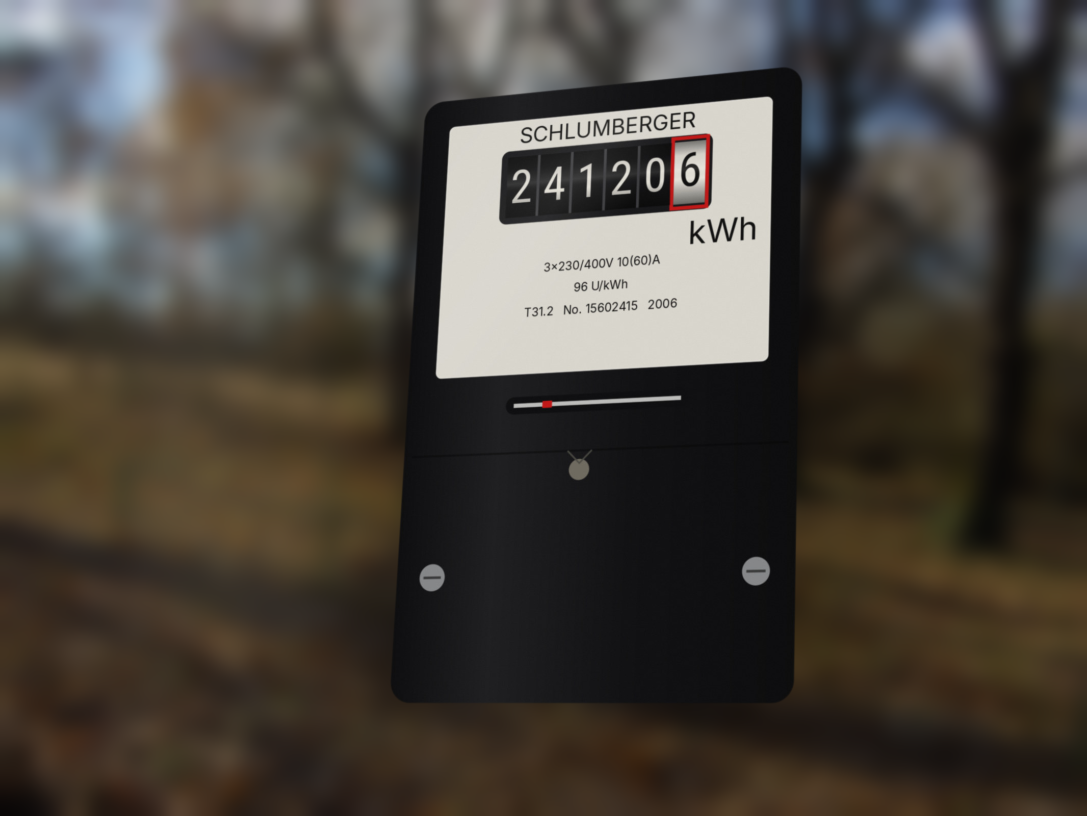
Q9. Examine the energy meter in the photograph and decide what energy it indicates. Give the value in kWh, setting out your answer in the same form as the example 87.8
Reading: 24120.6
